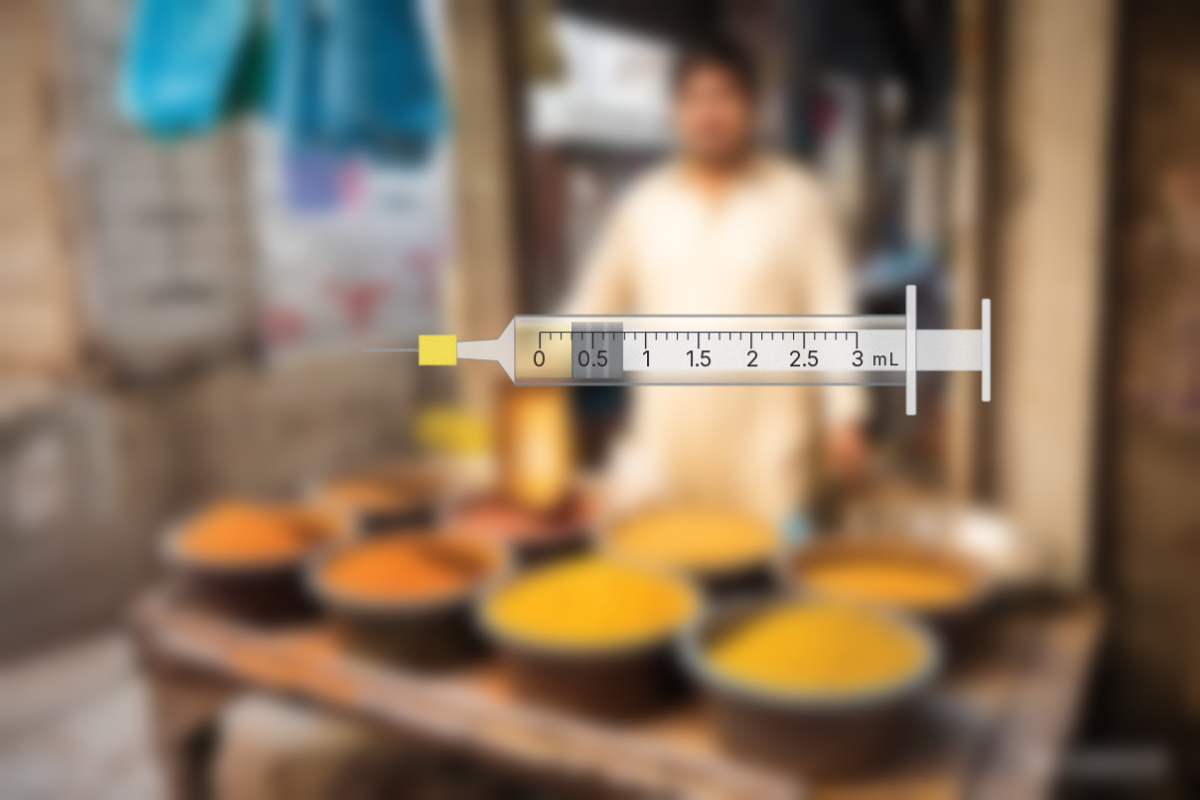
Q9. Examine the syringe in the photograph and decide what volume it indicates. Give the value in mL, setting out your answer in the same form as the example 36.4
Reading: 0.3
